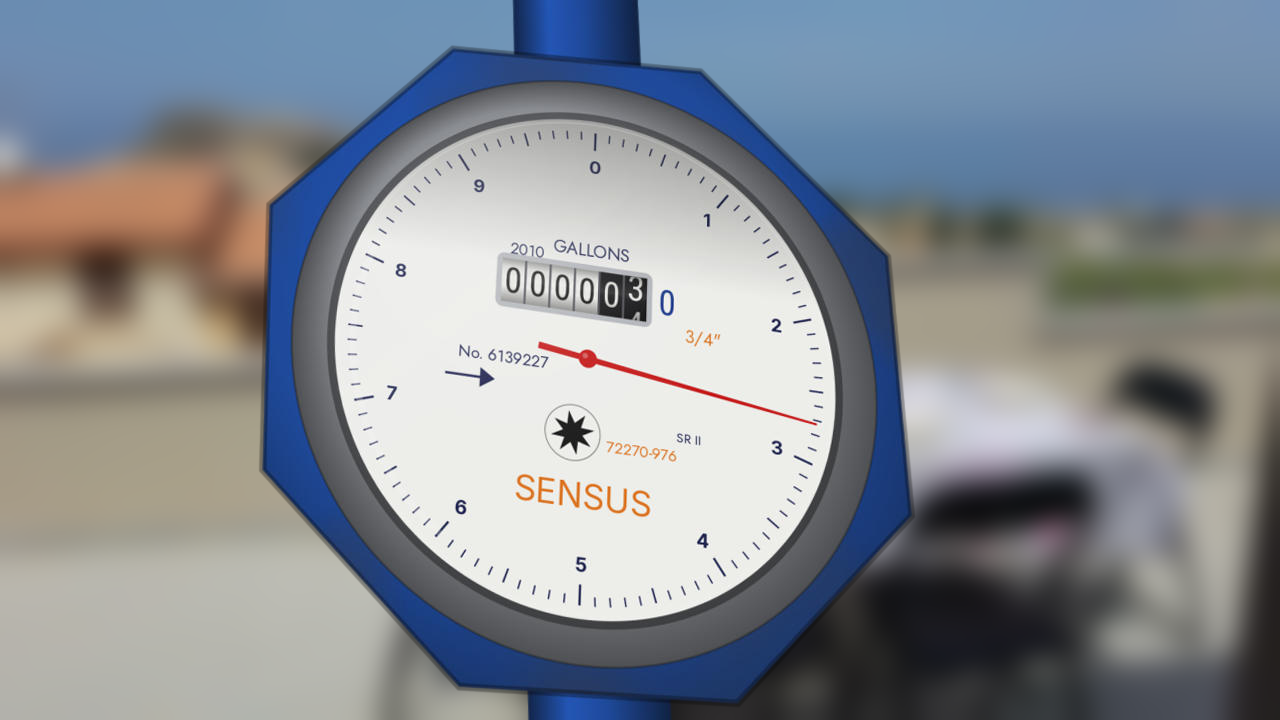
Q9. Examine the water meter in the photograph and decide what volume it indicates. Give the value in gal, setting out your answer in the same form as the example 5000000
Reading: 32.7
